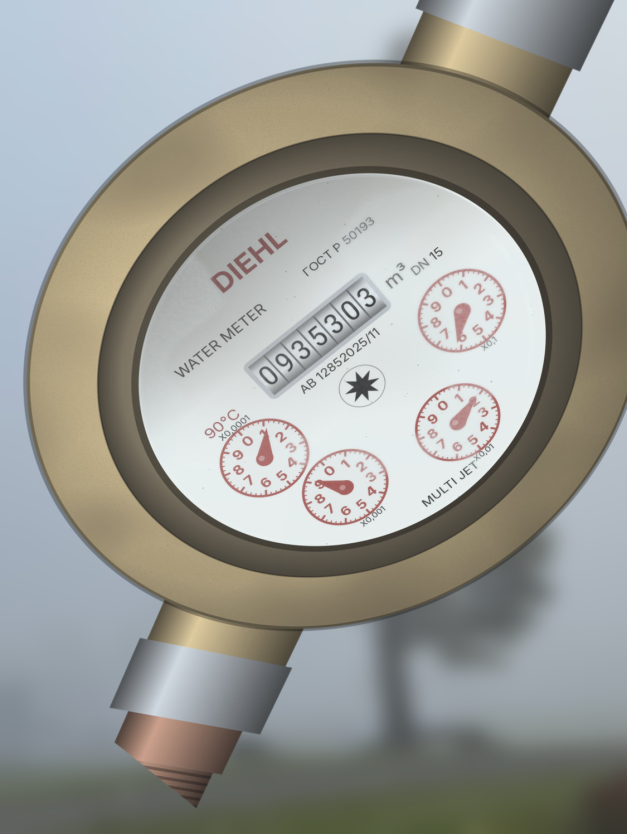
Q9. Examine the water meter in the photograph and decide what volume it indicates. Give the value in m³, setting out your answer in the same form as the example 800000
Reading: 935303.6191
